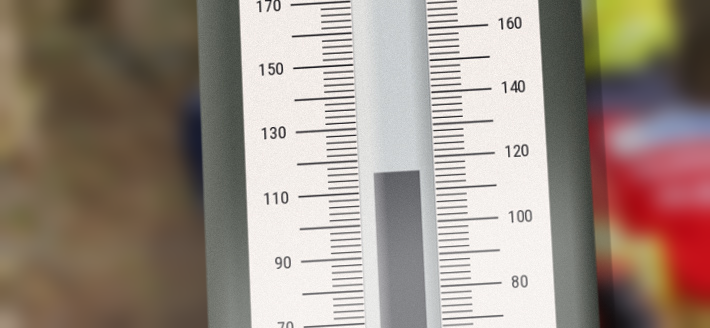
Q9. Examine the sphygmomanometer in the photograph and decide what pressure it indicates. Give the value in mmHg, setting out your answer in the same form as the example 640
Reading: 116
